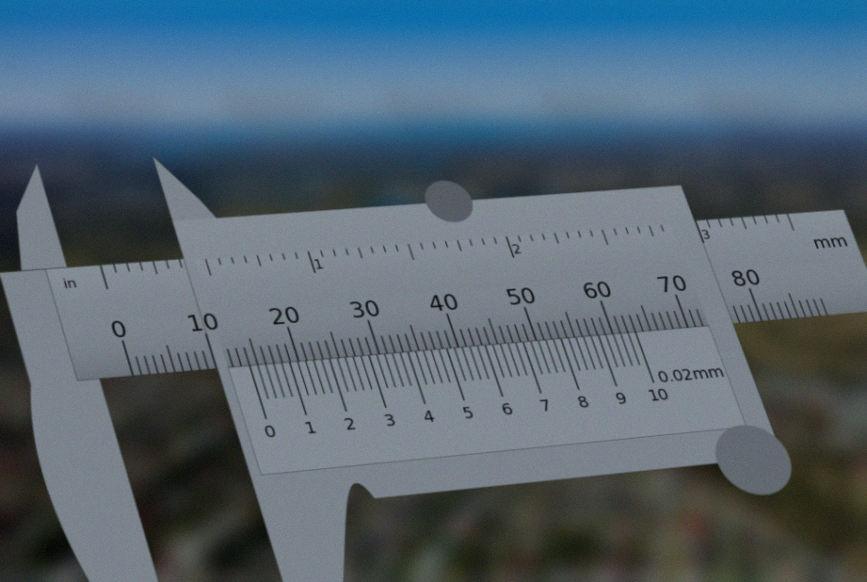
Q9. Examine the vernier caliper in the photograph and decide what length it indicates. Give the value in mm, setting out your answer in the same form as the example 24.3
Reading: 14.0
